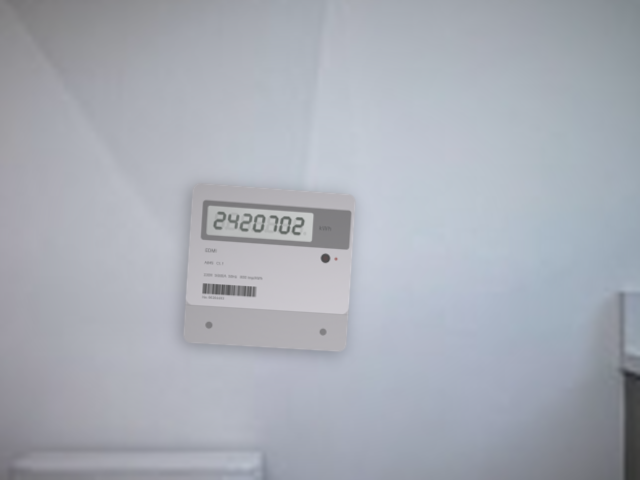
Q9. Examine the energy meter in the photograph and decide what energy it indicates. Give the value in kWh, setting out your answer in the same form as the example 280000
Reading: 2420702
